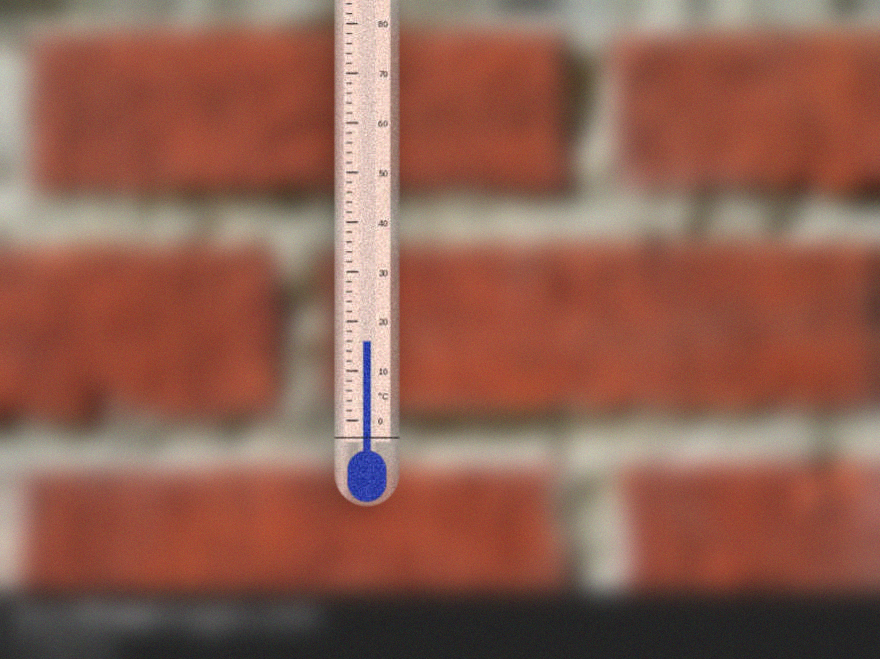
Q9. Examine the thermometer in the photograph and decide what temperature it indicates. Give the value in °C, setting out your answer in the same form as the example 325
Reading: 16
